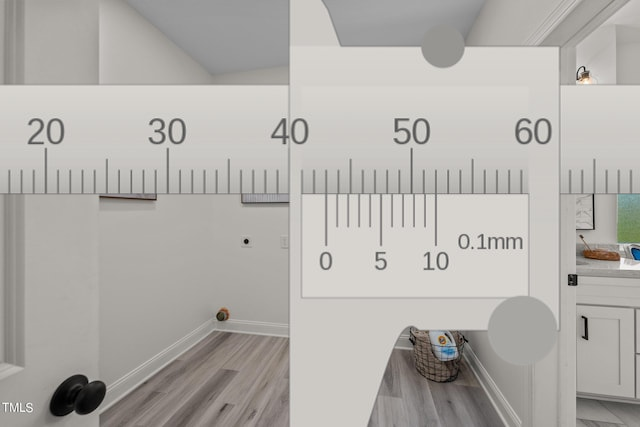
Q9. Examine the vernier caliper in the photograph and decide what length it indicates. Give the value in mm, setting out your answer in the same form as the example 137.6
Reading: 43.0
